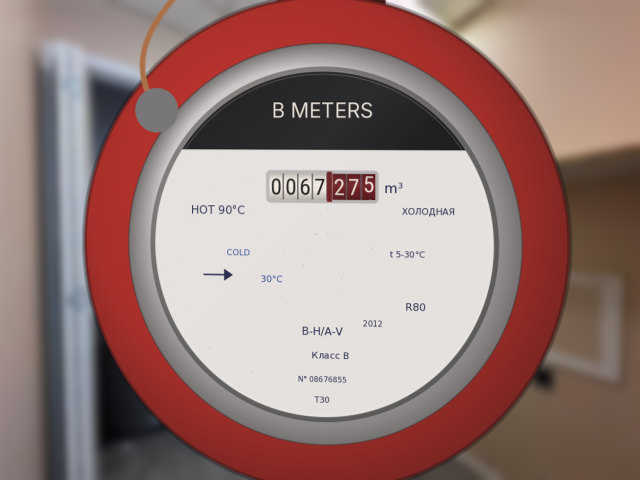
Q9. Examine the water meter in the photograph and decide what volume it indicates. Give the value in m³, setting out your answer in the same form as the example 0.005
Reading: 67.275
